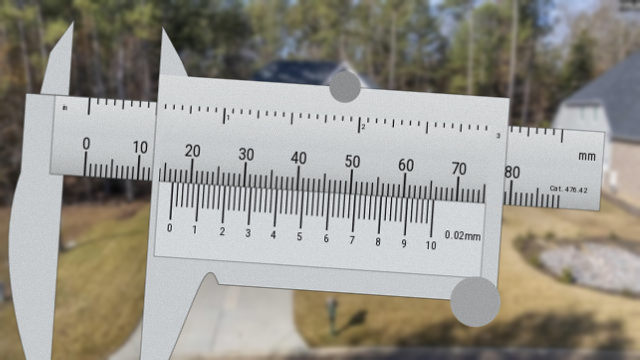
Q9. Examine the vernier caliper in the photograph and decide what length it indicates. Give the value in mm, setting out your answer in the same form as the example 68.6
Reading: 16.6
